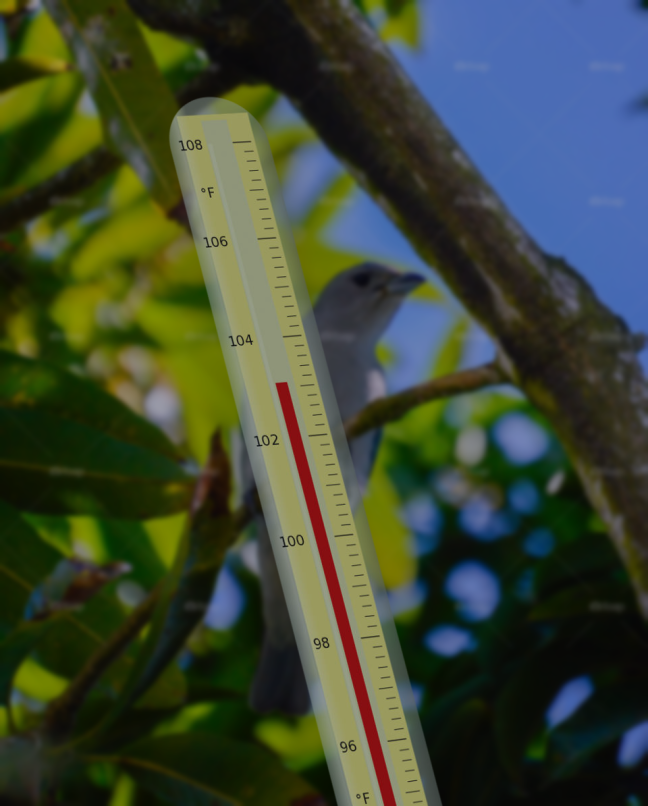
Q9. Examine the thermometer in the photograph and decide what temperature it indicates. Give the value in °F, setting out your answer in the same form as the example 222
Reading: 103.1
